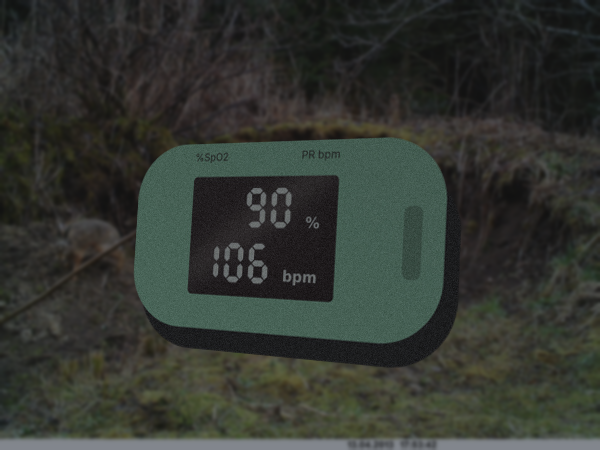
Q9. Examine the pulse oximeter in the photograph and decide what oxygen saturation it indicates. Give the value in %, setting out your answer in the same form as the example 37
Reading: 90
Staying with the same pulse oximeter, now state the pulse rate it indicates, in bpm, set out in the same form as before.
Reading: 106
